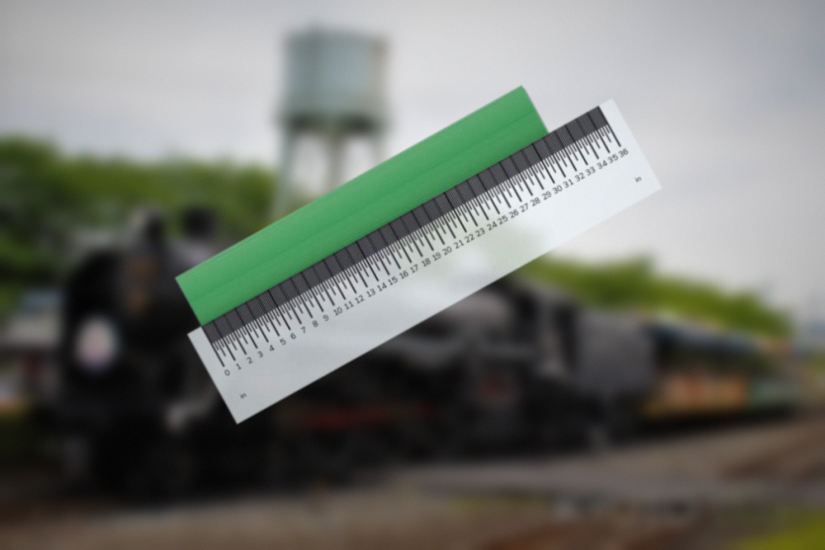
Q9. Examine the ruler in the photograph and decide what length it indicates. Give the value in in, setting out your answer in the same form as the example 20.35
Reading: 31.5
